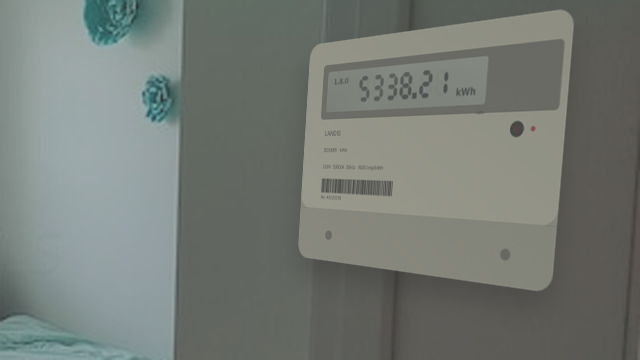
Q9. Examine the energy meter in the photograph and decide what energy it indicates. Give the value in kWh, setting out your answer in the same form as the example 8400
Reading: 5338.21
